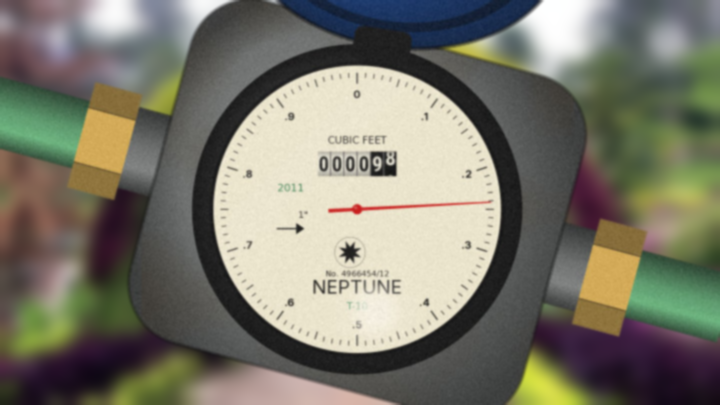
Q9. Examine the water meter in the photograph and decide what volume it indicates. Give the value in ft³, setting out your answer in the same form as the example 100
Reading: 98.24
